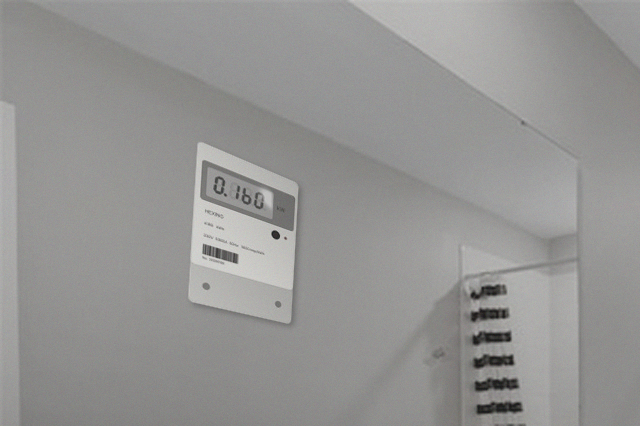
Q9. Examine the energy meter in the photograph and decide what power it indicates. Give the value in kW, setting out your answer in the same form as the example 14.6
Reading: 0.160
